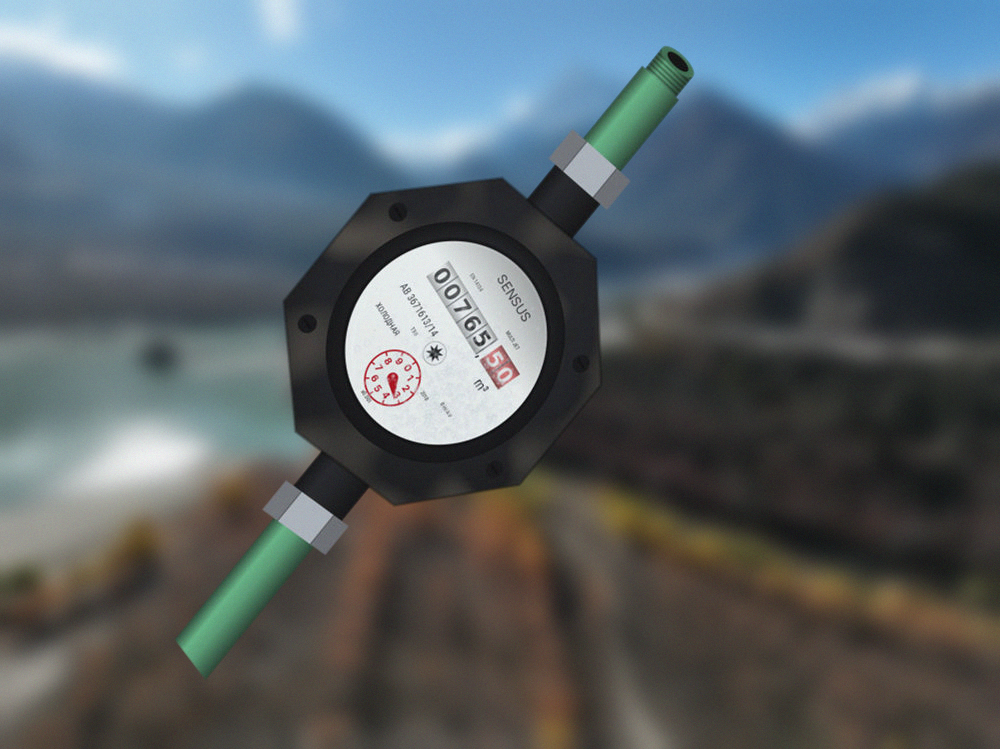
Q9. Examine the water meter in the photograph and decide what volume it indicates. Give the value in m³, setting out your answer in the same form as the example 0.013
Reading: 765.503
